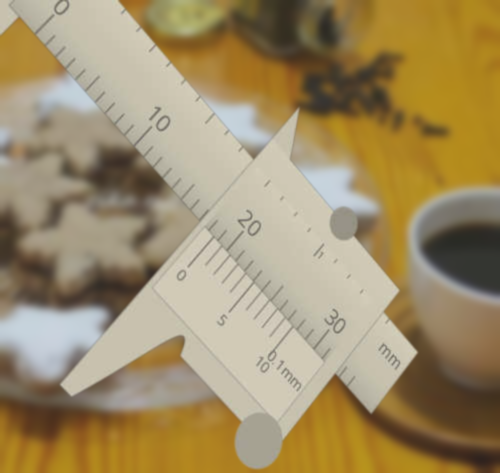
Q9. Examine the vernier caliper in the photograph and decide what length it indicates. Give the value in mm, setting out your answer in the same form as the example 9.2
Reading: 18.6
